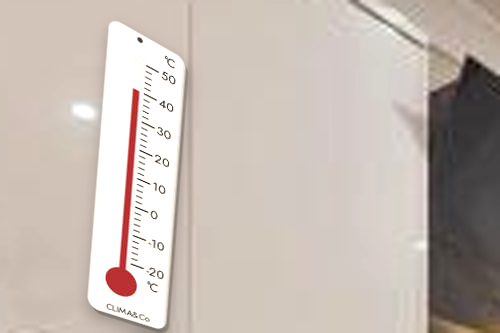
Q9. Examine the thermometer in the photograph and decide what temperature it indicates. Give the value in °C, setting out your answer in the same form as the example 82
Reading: 40
